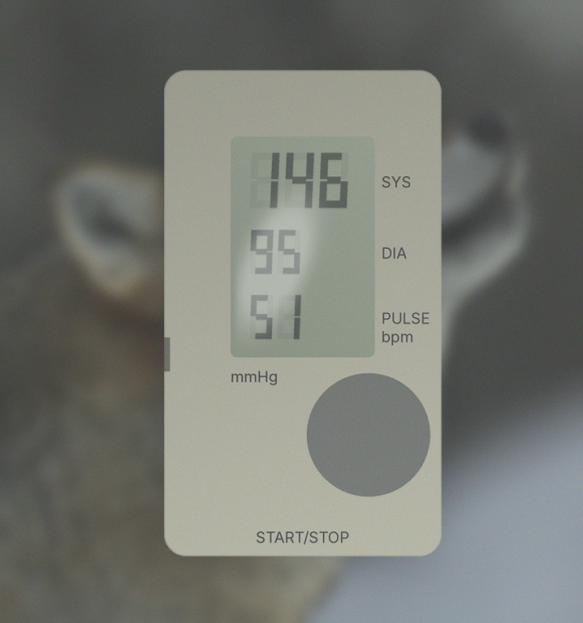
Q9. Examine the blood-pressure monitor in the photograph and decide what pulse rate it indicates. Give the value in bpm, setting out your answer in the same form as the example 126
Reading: 51
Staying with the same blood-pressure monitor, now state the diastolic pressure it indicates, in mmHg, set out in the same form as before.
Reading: 95
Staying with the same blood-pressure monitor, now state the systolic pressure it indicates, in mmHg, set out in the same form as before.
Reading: 146
